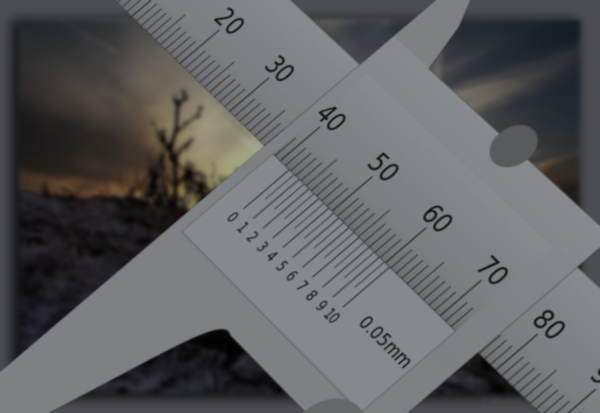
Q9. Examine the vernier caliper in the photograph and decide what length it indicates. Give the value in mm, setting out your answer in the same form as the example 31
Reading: 41.8
